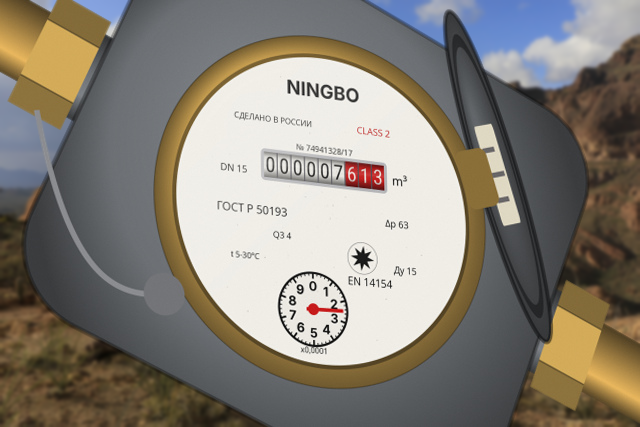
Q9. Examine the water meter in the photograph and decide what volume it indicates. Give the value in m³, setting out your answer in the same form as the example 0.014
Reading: 7.6132
